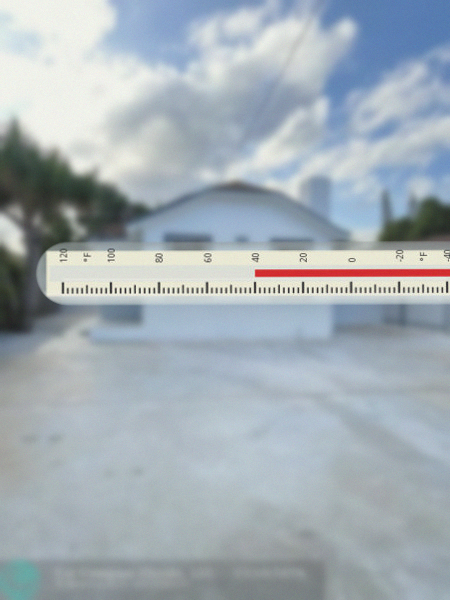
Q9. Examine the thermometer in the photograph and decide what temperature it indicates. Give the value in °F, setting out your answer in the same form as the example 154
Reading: 40
